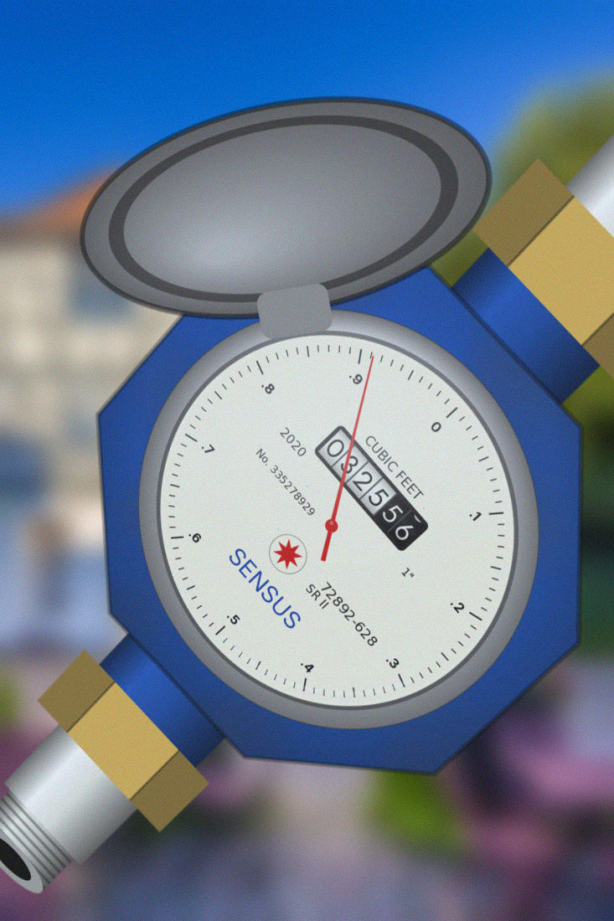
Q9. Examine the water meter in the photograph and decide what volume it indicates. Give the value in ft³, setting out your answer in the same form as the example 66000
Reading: 32555.91
